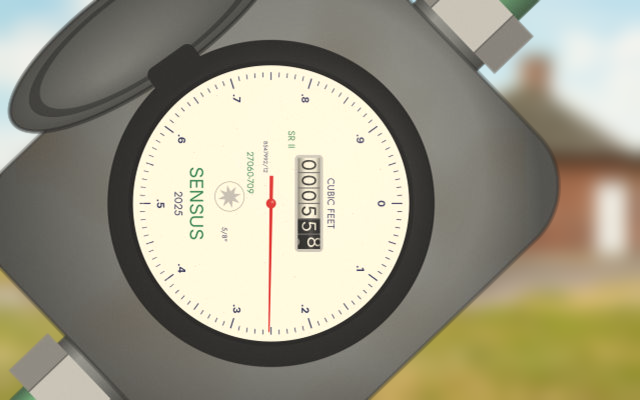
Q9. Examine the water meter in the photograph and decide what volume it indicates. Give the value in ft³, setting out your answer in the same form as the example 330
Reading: 558.25
